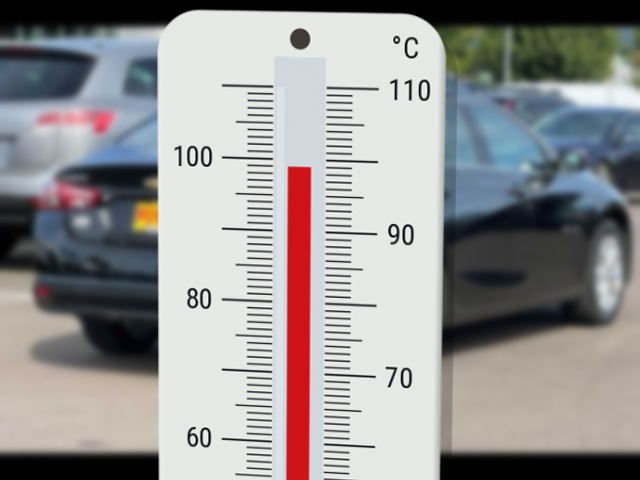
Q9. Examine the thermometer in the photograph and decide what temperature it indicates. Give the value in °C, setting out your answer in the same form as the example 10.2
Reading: 99
